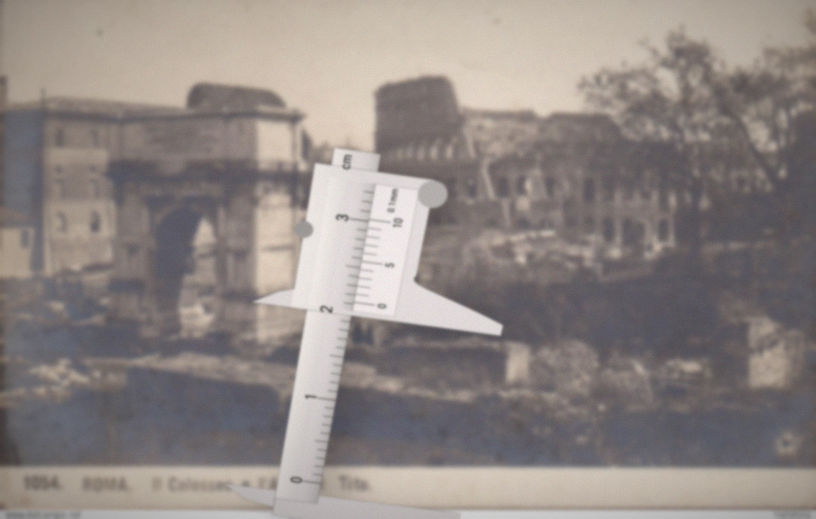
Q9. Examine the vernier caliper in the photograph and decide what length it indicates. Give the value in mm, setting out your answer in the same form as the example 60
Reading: 21.2
